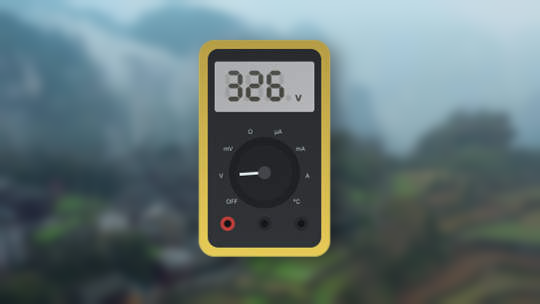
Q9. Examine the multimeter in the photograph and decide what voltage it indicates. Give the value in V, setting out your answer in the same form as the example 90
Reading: 326
